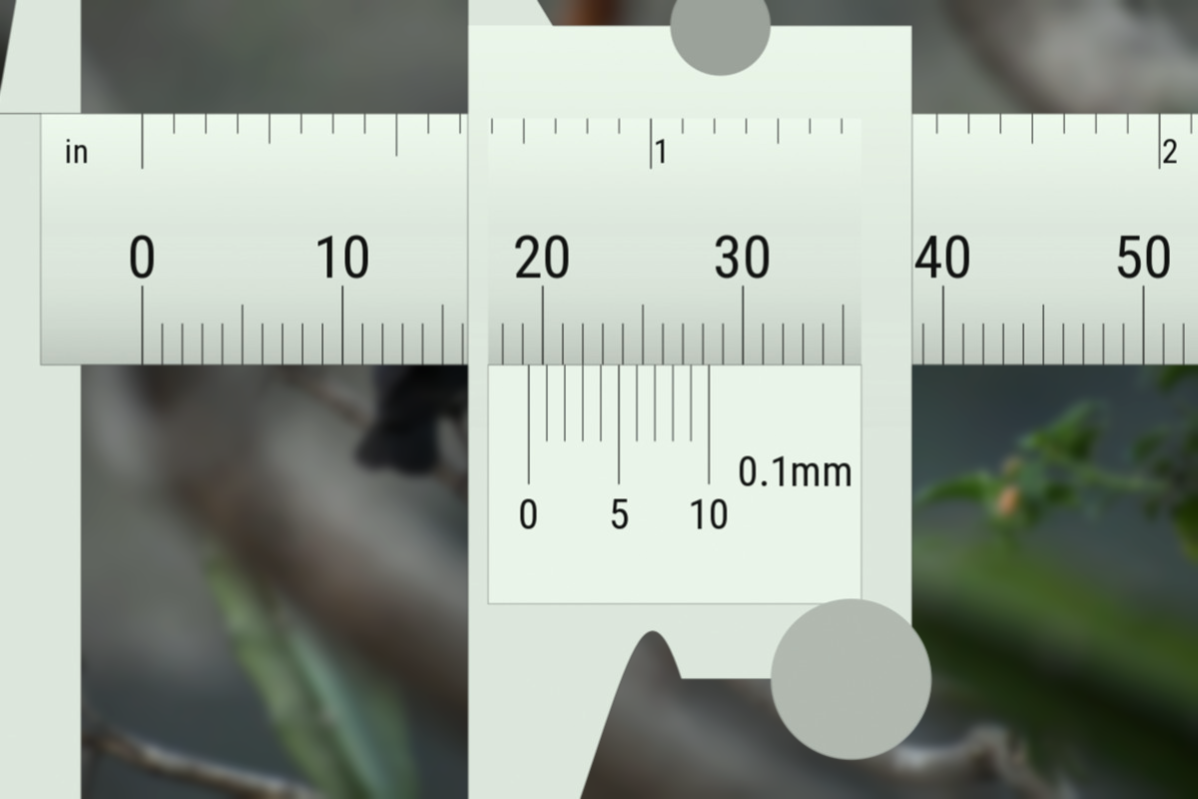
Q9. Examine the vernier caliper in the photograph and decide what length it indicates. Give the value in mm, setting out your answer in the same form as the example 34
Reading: 19.3
